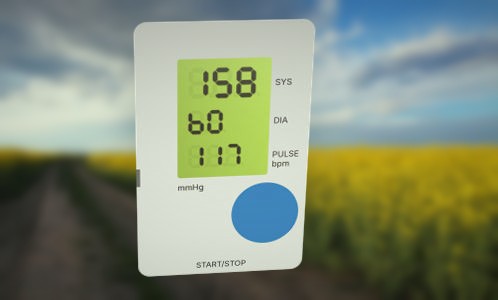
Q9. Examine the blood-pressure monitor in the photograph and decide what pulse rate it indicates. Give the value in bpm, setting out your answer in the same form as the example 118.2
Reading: 117
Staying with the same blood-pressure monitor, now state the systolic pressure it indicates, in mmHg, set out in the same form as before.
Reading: 158
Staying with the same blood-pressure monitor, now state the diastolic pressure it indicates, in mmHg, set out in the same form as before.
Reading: 60
